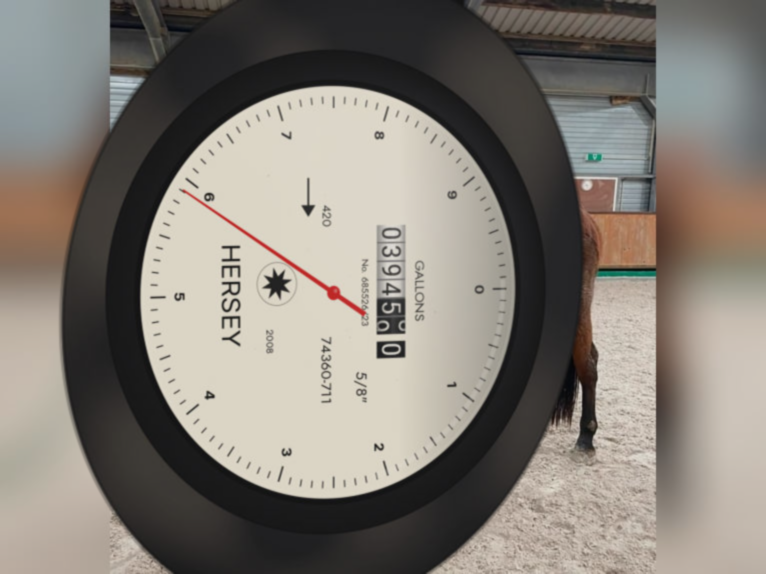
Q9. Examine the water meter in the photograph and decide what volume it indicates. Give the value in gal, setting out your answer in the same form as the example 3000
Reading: 394585.9
